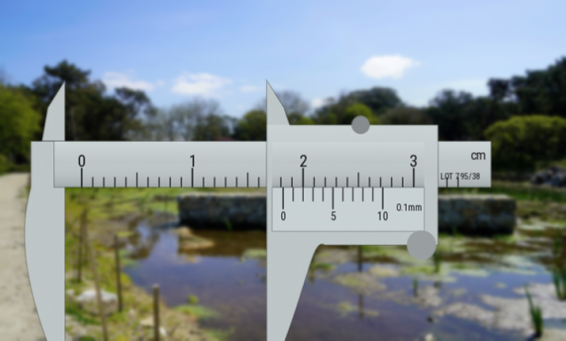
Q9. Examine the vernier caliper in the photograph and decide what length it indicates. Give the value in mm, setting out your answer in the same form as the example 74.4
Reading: 18.2
